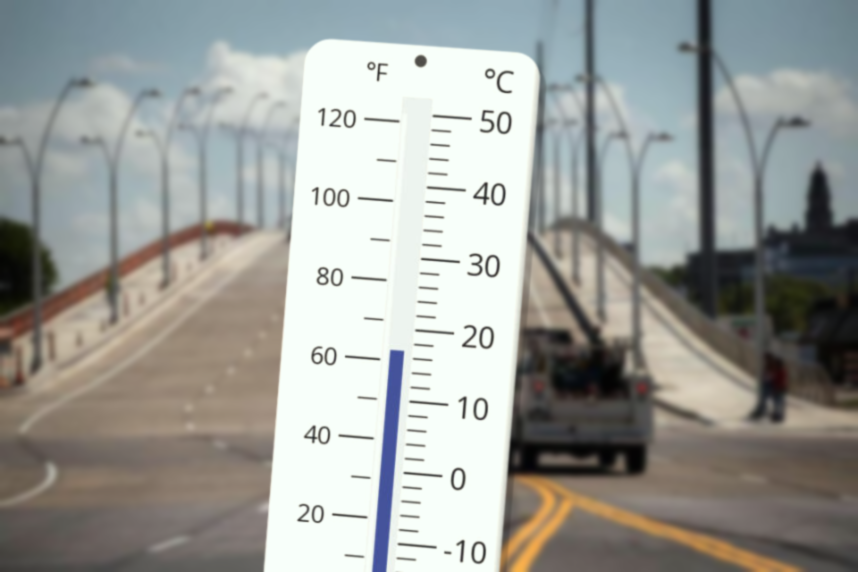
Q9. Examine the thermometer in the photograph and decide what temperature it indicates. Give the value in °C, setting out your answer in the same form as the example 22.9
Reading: 17
